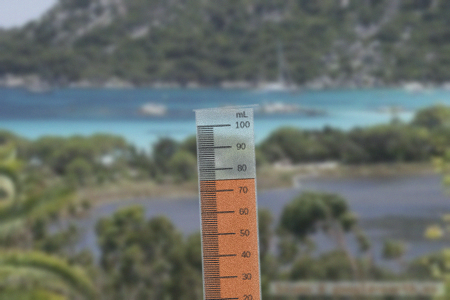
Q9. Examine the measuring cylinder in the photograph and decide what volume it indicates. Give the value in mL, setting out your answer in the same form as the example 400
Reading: 75
